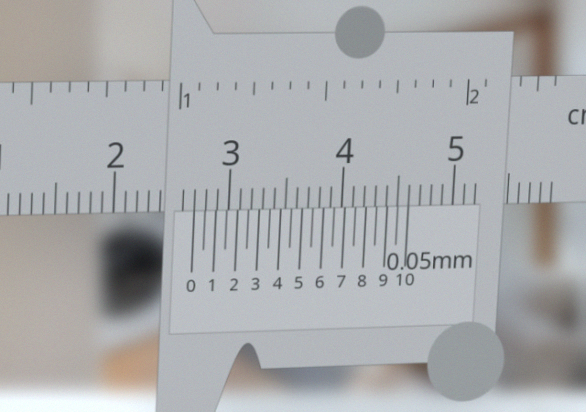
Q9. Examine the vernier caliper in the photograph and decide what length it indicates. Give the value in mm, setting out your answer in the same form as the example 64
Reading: 27.0
